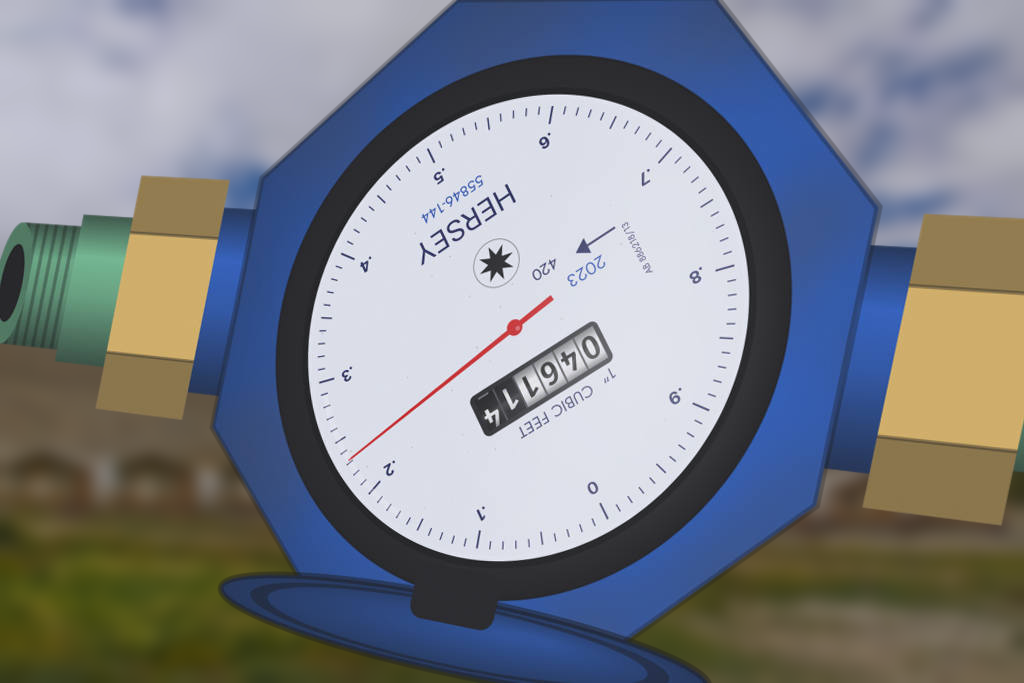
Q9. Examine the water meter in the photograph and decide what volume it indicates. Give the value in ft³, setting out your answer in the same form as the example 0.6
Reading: 46114.23
